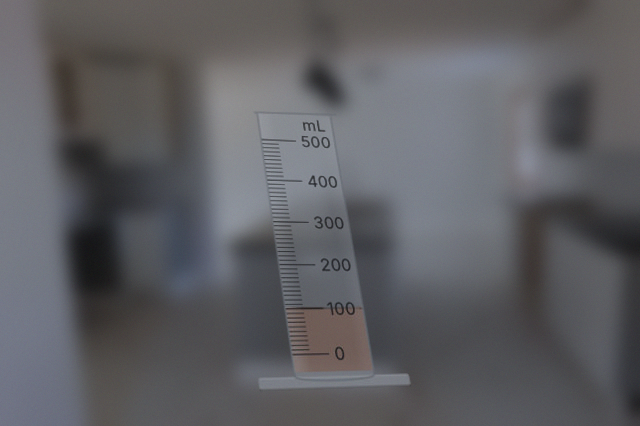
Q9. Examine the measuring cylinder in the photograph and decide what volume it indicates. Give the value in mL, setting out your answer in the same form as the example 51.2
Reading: 100
